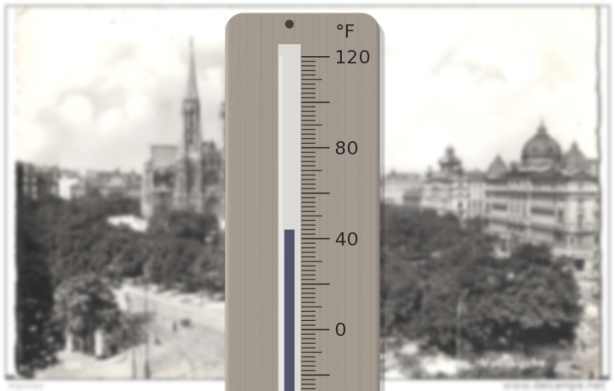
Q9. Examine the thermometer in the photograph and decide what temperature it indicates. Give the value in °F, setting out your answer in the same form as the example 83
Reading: 44
